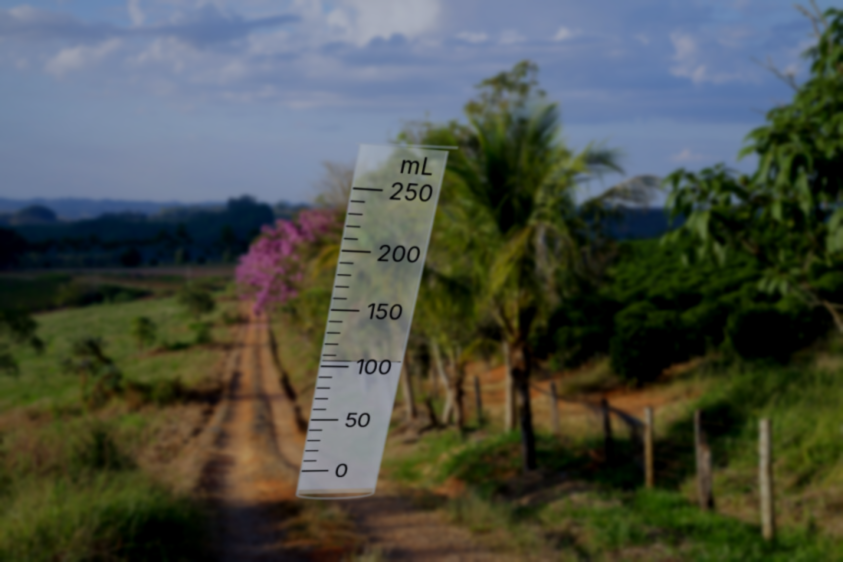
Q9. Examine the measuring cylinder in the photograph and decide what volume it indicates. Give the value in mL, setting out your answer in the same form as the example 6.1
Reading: 105
